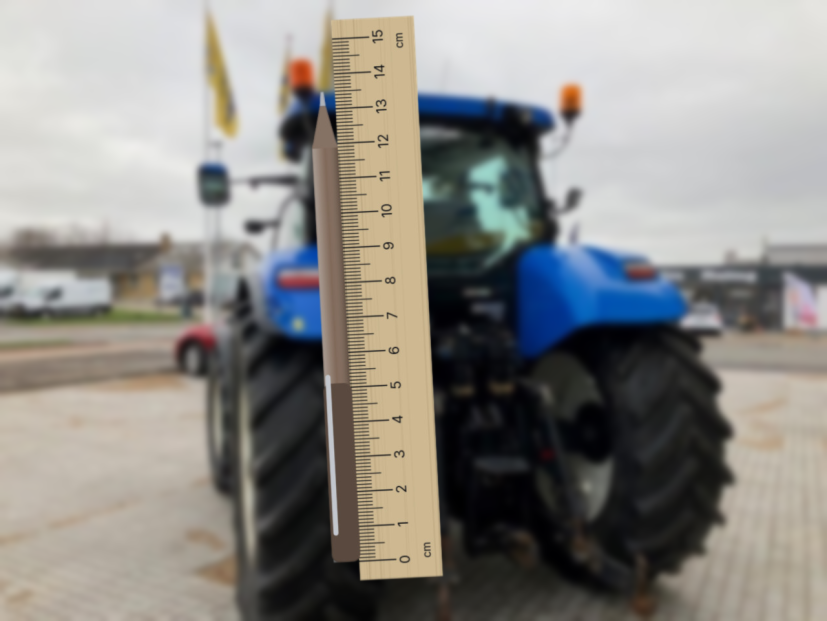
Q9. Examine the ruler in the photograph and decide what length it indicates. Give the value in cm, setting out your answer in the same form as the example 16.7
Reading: 13.5
